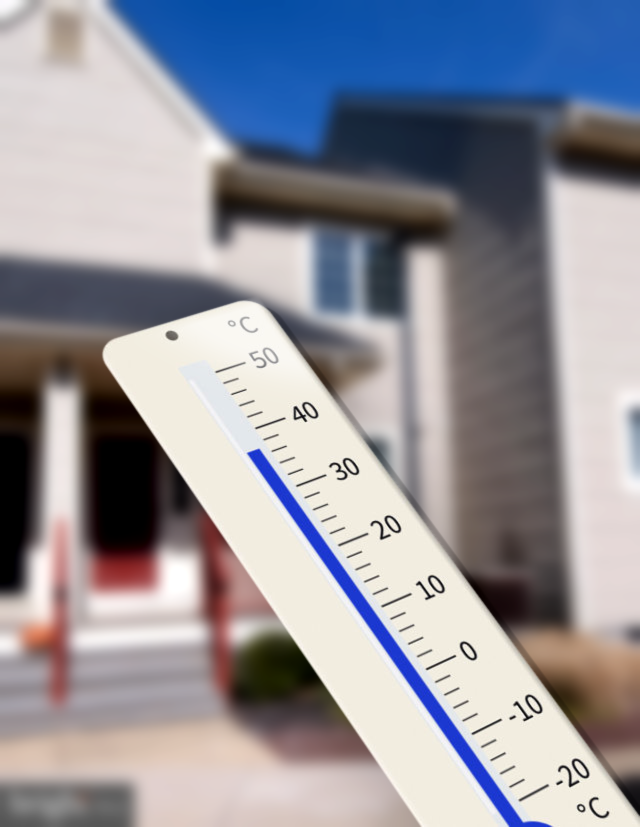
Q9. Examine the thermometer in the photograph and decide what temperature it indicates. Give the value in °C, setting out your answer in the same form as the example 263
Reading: 37
